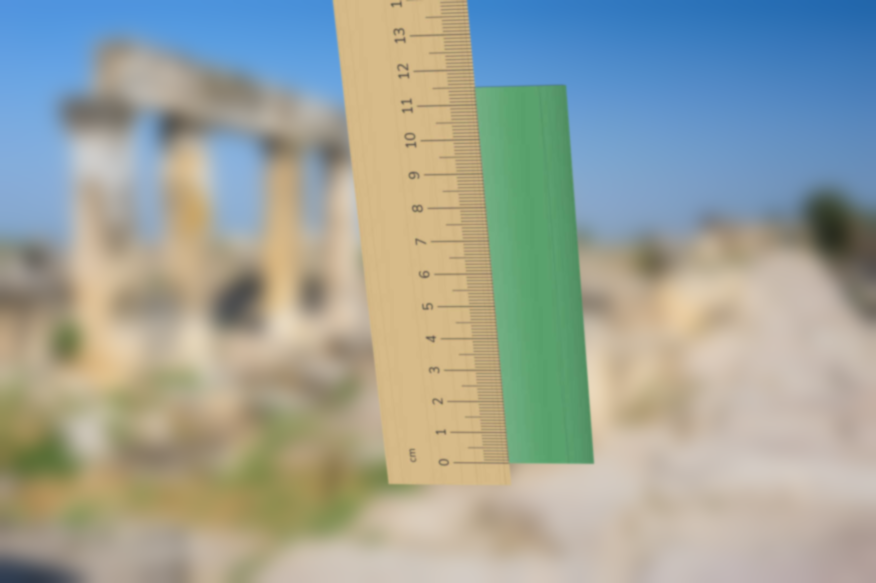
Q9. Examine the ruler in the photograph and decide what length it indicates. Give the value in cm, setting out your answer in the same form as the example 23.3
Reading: 11.5
